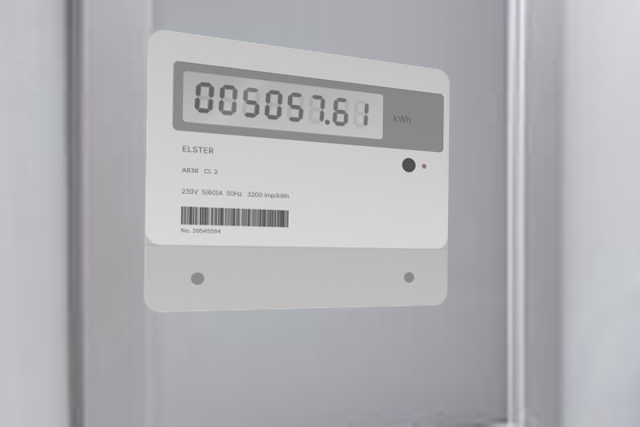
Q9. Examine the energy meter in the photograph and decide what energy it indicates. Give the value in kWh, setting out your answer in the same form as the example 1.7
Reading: 5057.61
